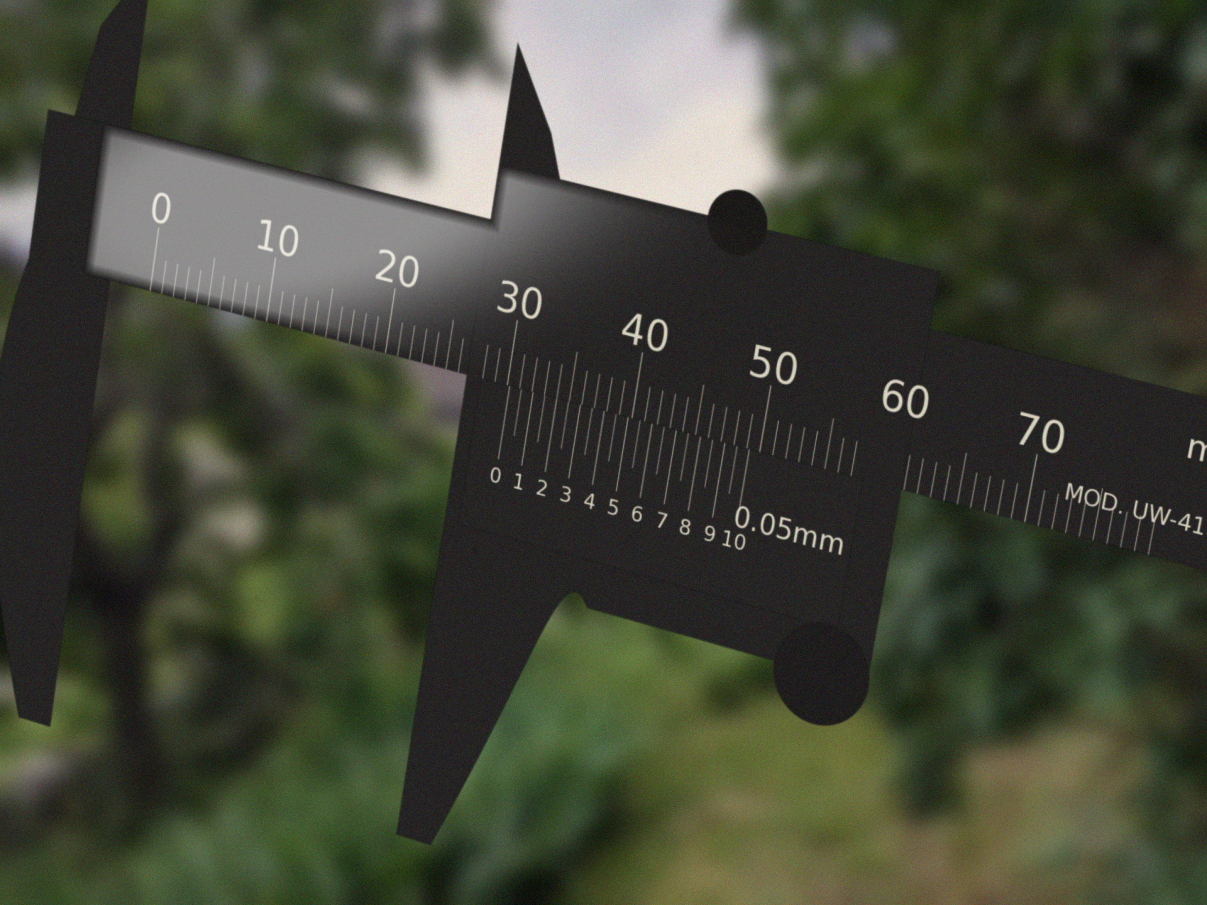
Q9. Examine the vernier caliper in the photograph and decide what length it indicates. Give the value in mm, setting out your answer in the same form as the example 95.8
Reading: 30.2
